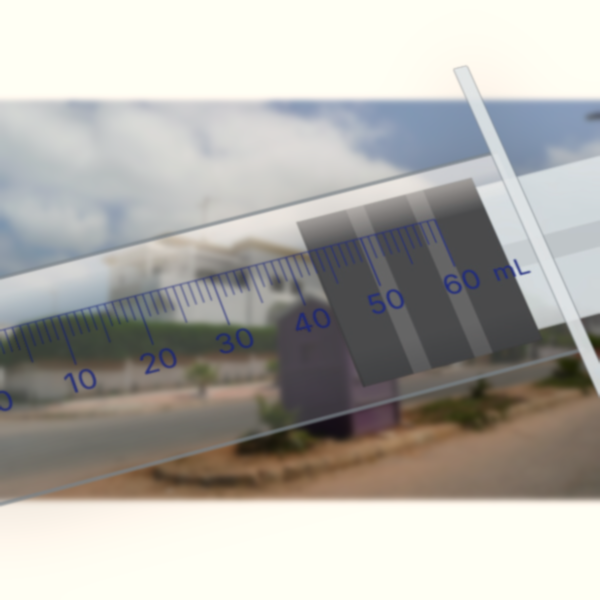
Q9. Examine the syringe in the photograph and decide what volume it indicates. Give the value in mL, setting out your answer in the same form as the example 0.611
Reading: 43
